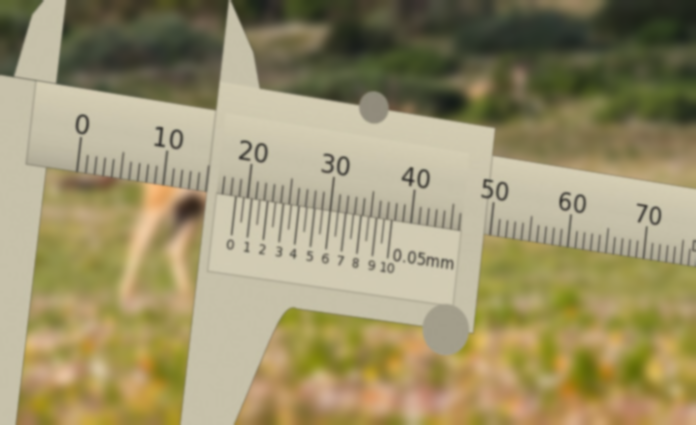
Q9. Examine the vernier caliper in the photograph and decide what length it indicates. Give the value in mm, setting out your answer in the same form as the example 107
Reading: 18.6
